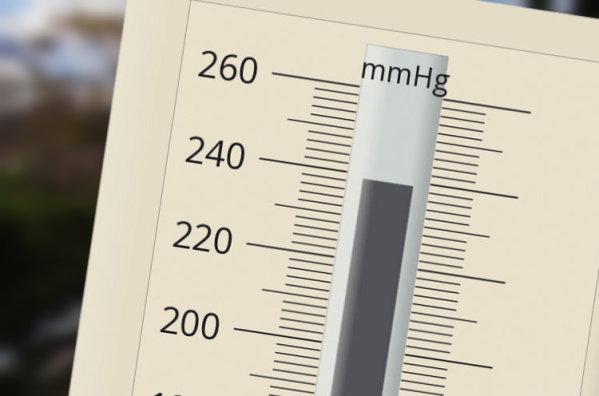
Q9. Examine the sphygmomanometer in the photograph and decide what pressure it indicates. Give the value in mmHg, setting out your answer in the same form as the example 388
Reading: 239
